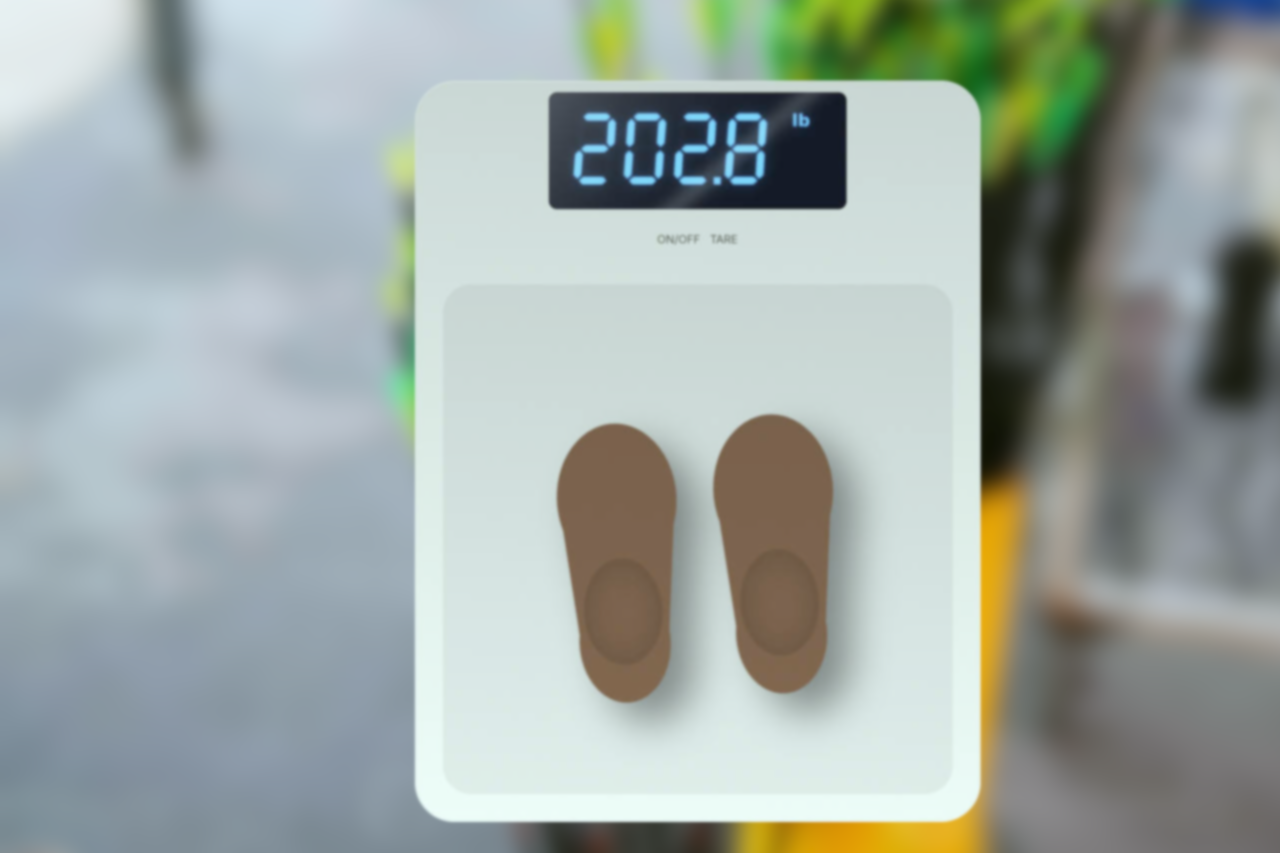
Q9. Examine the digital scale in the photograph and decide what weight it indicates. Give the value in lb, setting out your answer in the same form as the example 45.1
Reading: 202.8
